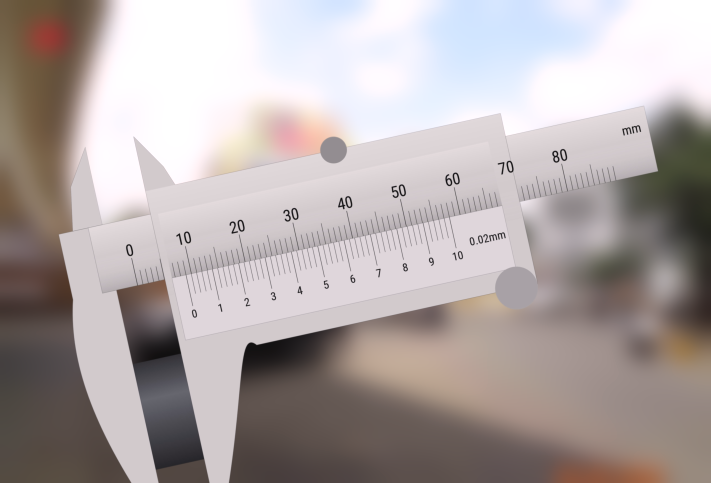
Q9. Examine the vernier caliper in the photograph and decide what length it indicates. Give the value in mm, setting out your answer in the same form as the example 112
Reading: 9.0
